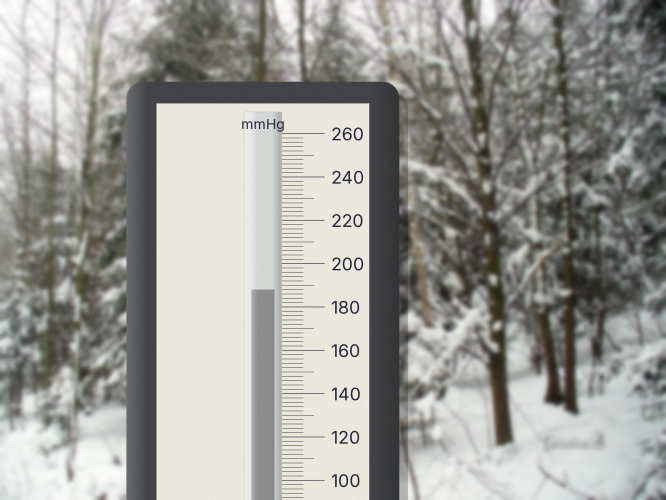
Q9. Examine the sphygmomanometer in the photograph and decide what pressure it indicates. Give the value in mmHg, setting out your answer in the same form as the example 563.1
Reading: 188
